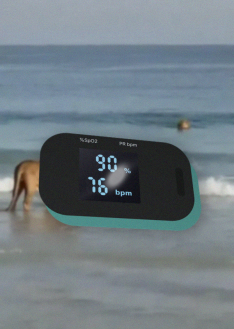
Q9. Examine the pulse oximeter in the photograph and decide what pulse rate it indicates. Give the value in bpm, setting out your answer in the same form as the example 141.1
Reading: 76
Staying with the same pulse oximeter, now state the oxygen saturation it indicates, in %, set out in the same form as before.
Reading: 90
